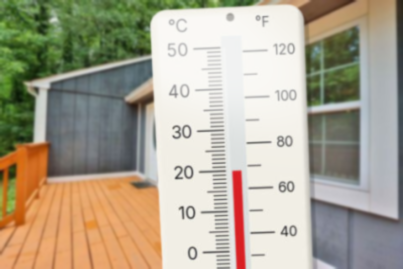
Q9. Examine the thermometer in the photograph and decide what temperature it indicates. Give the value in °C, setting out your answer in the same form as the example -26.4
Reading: 20
